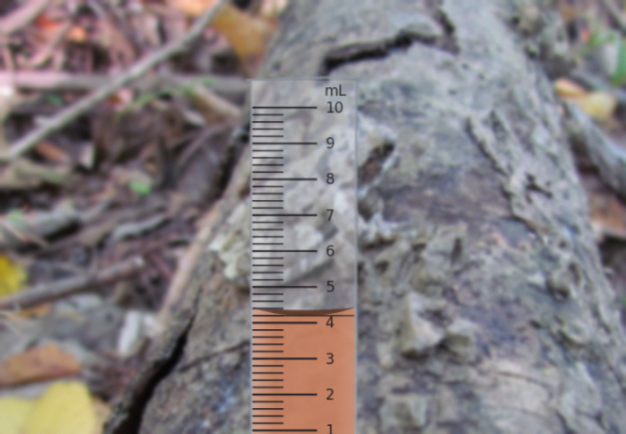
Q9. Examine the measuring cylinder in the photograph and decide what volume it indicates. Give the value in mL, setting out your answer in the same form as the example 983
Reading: 4.2
